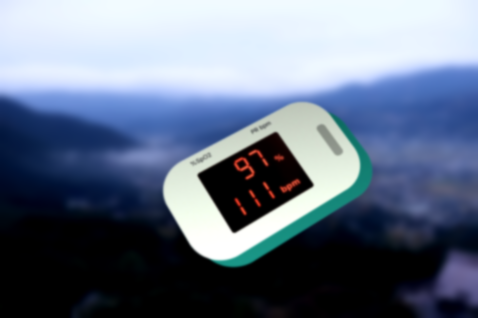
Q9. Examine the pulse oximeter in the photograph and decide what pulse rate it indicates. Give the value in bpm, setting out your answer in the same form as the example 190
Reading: 111
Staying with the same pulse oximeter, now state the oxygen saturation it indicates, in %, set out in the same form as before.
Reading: 97
